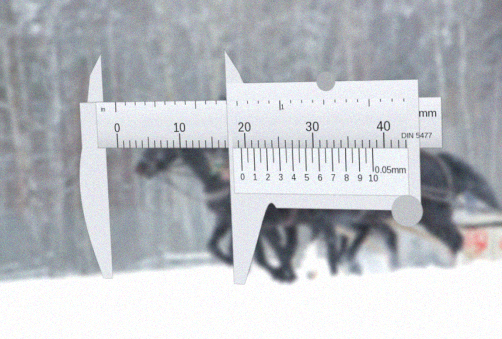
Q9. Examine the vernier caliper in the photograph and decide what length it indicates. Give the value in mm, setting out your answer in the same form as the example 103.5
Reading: 19.4
